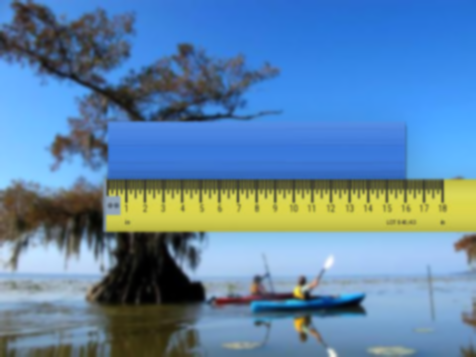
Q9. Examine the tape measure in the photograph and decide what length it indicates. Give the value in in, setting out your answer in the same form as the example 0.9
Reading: 16
